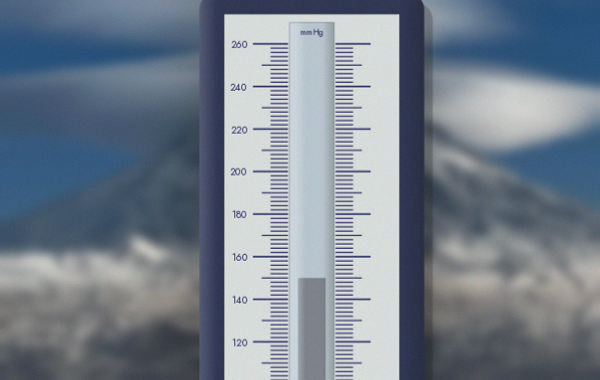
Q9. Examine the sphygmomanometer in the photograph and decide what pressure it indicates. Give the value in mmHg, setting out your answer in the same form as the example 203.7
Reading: 150
